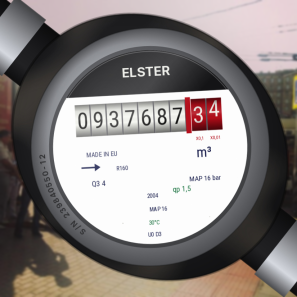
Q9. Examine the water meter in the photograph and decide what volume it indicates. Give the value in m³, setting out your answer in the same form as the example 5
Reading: 937687.34
